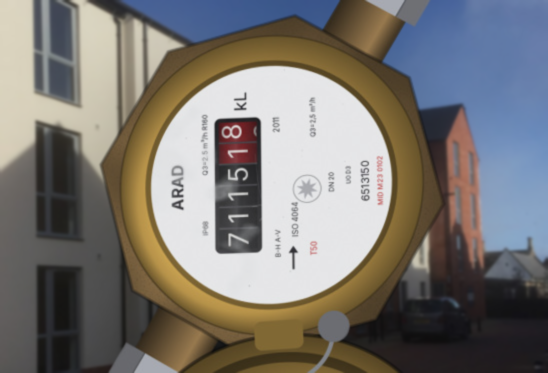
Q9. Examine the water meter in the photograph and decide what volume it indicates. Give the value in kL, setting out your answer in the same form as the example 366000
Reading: 7115.18
